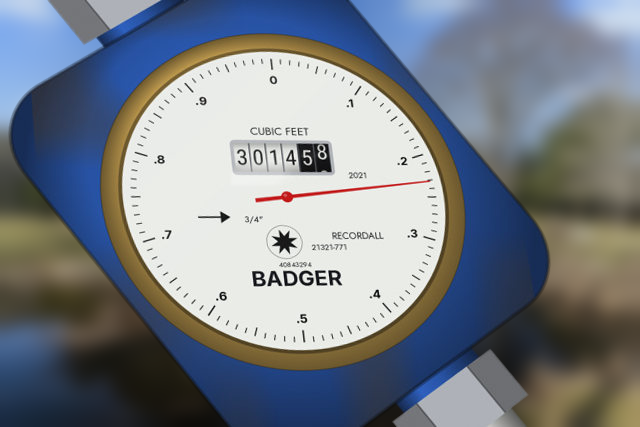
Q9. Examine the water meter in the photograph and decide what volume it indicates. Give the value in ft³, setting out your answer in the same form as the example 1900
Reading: 301458.23
